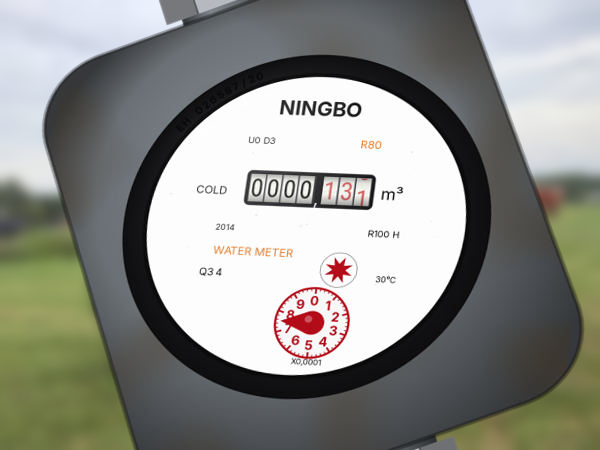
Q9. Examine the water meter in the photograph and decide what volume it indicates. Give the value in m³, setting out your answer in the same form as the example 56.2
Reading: 0.1307
